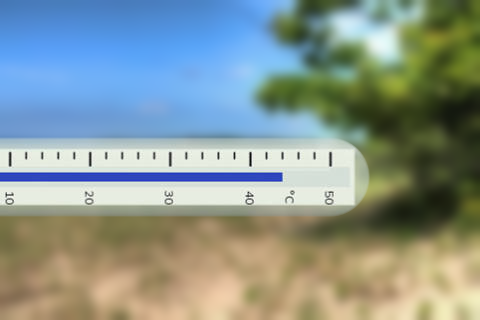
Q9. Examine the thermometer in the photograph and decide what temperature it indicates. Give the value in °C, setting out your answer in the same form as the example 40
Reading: 44
